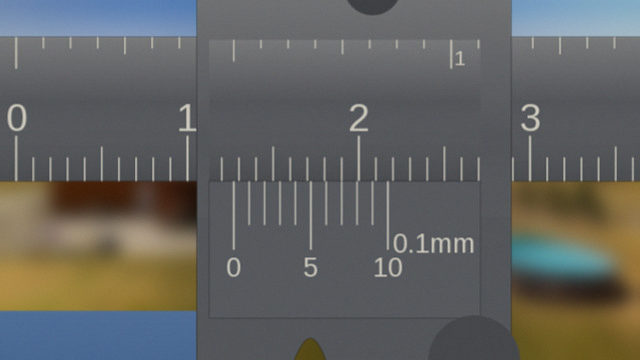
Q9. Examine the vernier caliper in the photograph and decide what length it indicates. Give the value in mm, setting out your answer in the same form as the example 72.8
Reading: 12.7
